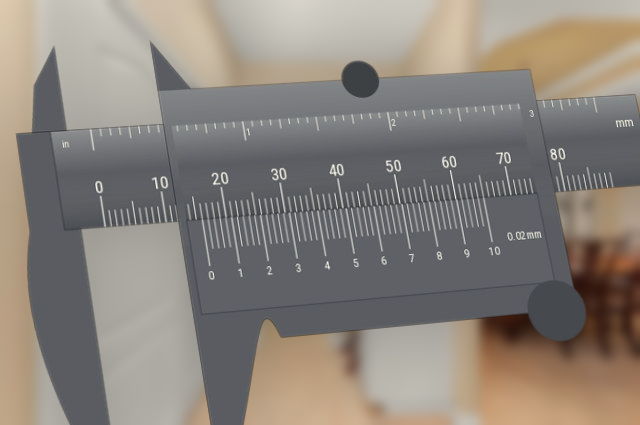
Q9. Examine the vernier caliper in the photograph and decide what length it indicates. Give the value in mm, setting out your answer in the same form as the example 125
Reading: 16.0
